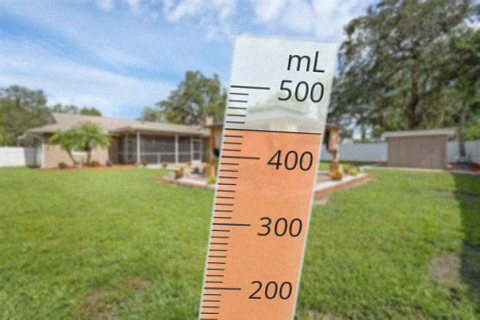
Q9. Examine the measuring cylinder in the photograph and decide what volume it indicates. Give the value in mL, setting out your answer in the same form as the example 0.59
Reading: 440
